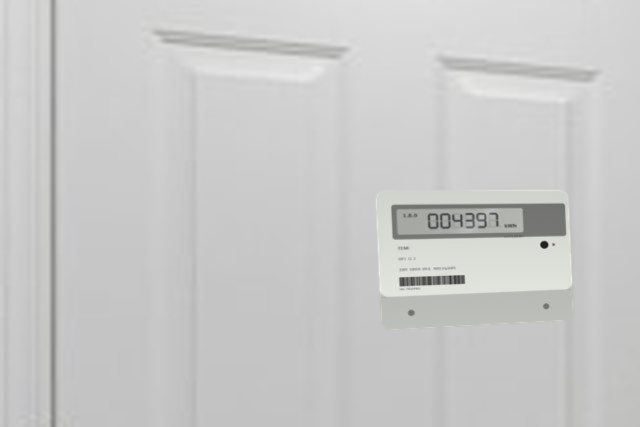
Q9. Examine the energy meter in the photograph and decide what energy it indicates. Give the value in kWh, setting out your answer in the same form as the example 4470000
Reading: 4397
